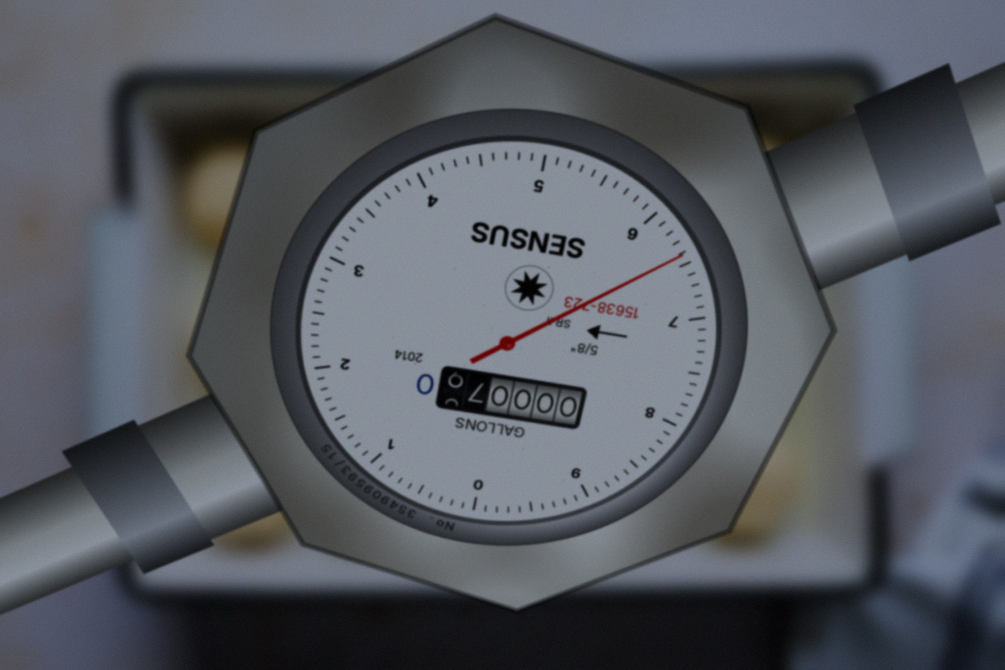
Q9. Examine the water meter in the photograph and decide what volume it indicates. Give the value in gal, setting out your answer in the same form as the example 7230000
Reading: 786.4
